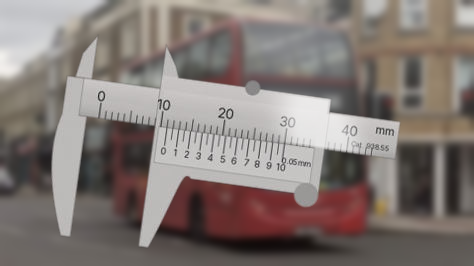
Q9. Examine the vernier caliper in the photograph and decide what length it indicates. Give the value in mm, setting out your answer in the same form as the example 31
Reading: 11.0
